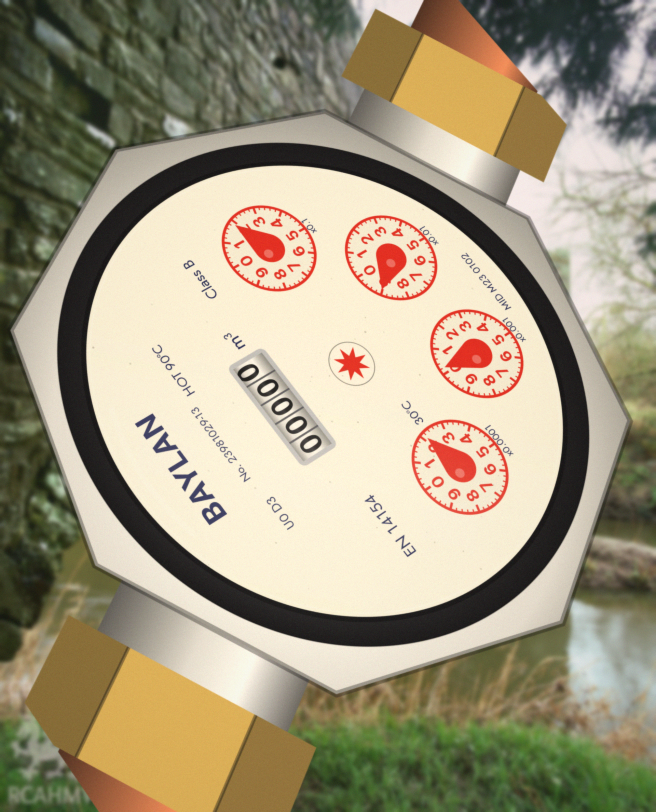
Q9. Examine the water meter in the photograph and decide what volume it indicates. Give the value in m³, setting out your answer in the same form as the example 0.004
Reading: 0.1902
